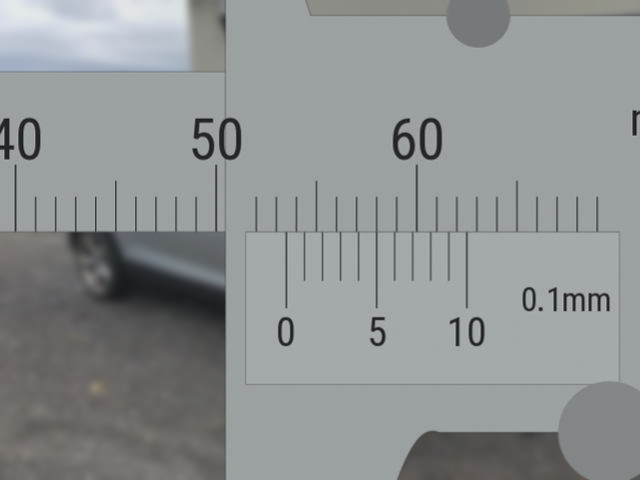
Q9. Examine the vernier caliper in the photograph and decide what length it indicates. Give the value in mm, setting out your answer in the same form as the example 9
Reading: 53.5
